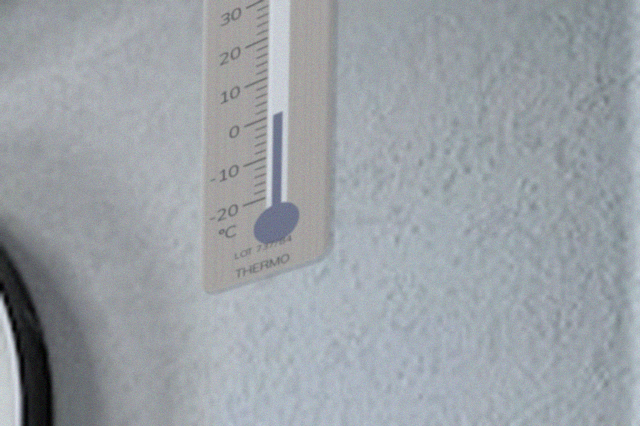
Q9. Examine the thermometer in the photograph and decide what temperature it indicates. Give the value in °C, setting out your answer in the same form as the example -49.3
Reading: 0
